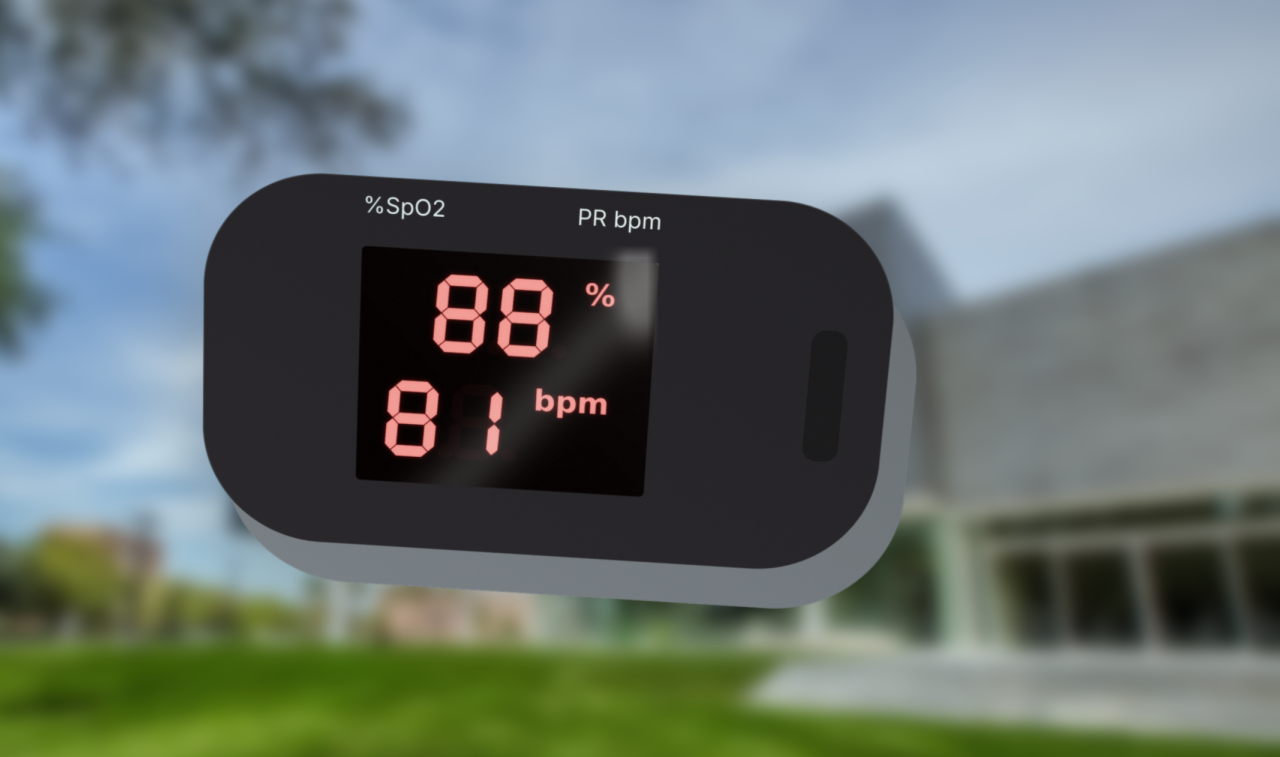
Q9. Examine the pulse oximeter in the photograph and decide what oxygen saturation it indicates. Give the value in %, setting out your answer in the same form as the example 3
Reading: 88
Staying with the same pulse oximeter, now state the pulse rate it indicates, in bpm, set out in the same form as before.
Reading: 81
